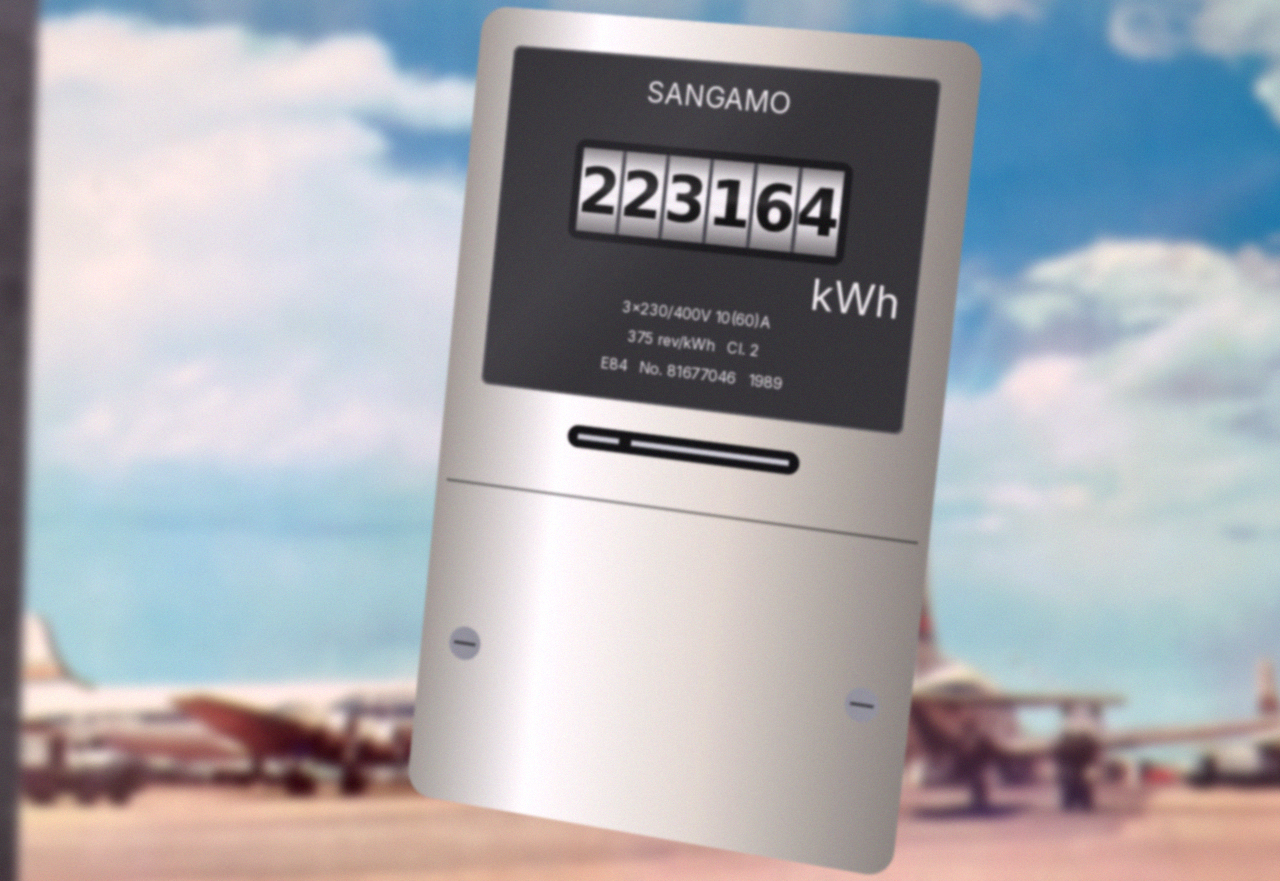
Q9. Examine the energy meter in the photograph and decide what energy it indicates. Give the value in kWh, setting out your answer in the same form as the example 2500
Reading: 223164
